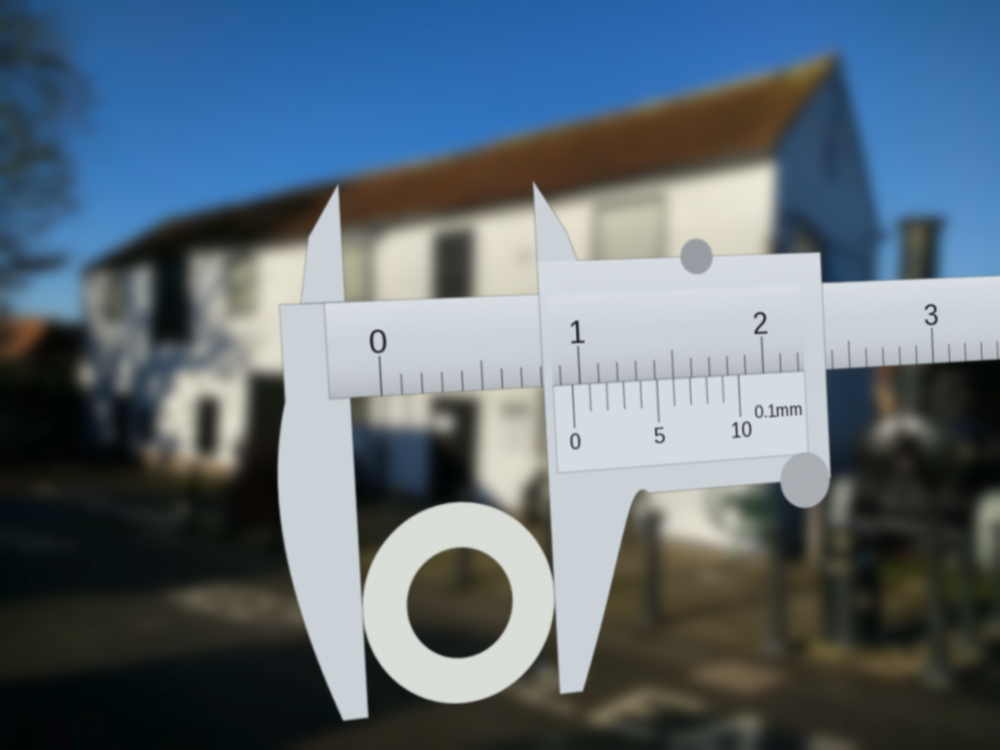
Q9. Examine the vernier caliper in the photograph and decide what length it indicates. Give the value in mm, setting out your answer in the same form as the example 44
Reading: 9.6
